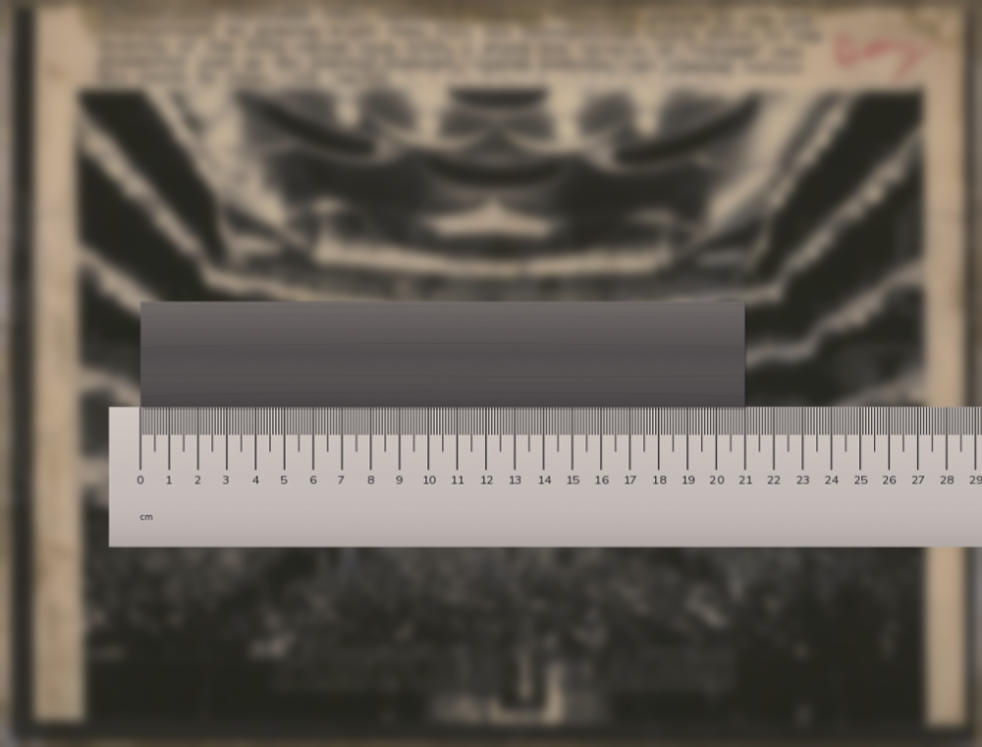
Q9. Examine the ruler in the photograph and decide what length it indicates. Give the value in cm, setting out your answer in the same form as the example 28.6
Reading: 21
